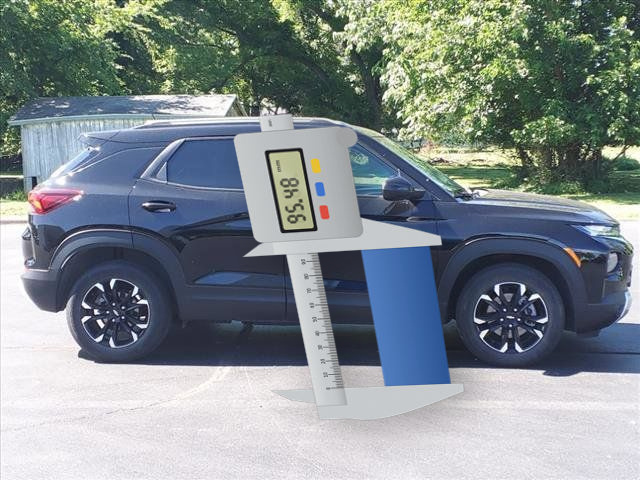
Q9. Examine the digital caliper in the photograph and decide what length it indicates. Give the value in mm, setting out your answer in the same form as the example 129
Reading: 95.48
